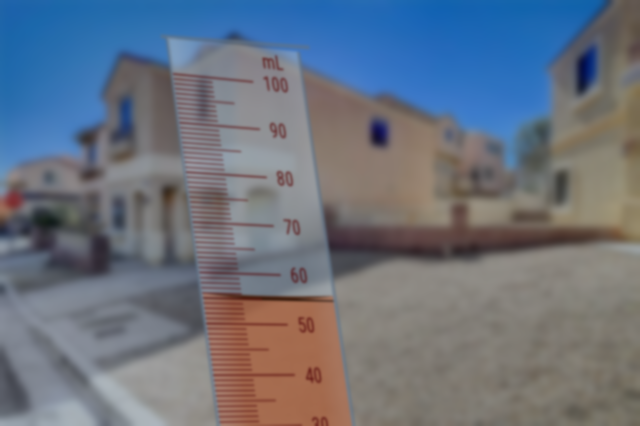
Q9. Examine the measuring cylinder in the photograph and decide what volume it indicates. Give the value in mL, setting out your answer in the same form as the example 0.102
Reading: 55
